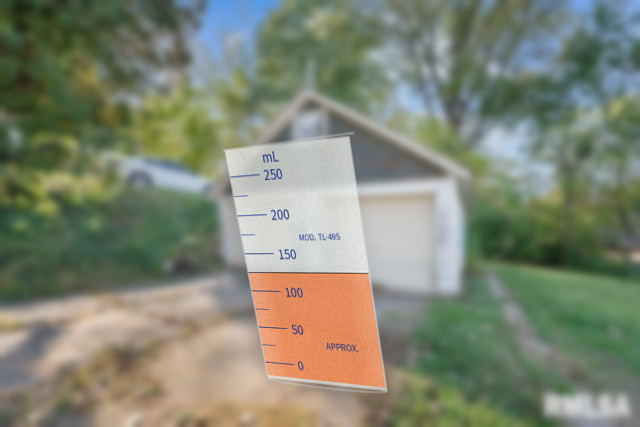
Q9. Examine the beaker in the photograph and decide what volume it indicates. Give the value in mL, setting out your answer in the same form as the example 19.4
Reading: 125
